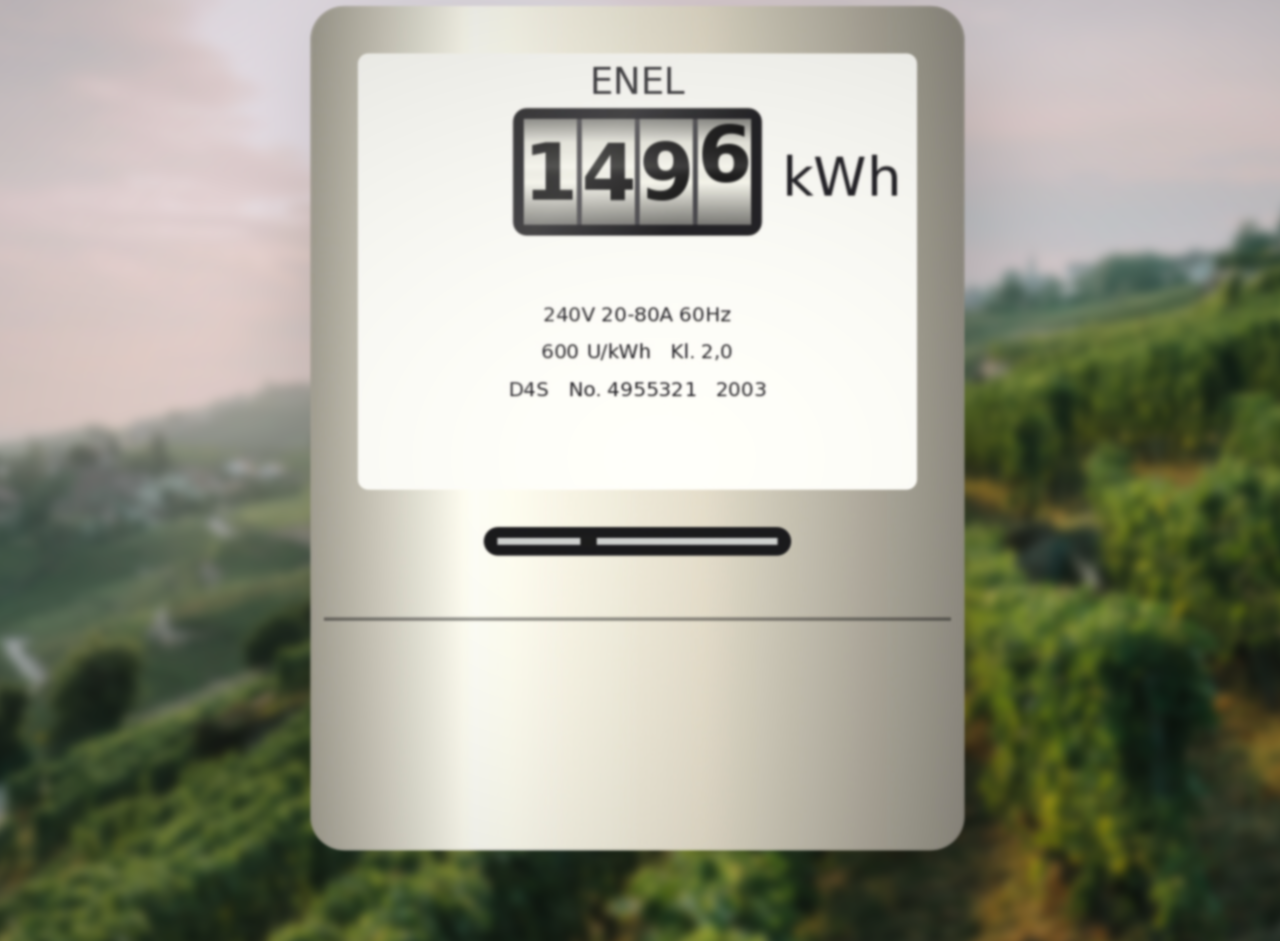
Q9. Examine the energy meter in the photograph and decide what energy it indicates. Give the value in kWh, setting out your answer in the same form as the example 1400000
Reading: 1496
